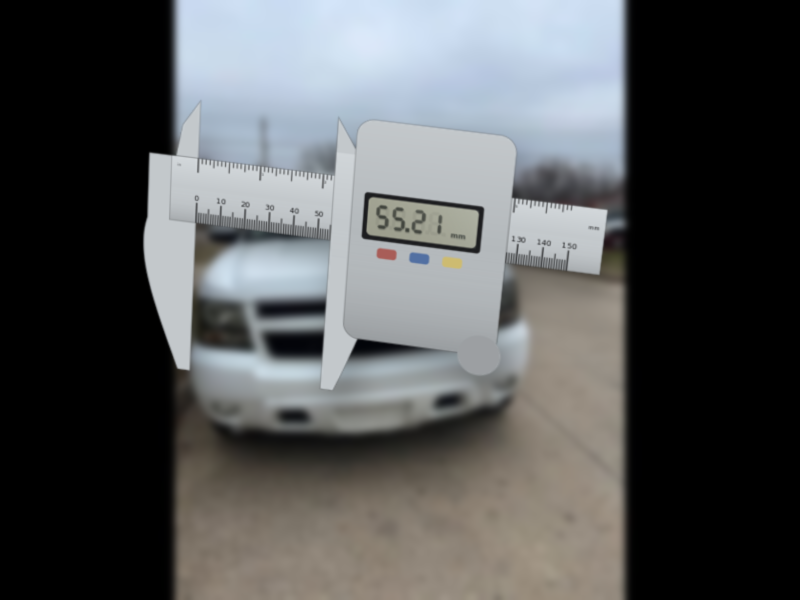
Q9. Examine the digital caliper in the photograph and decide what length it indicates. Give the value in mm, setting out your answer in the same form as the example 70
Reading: 55.21
